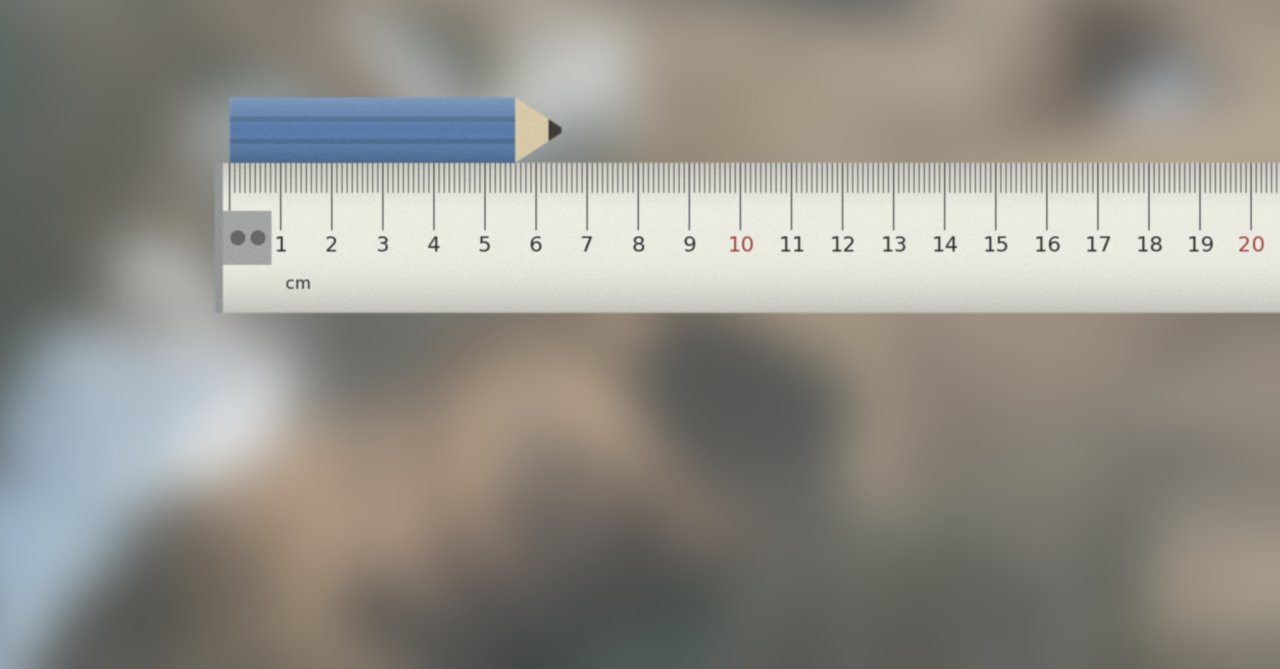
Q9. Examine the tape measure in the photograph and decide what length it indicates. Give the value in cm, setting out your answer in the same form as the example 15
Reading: 6.5
